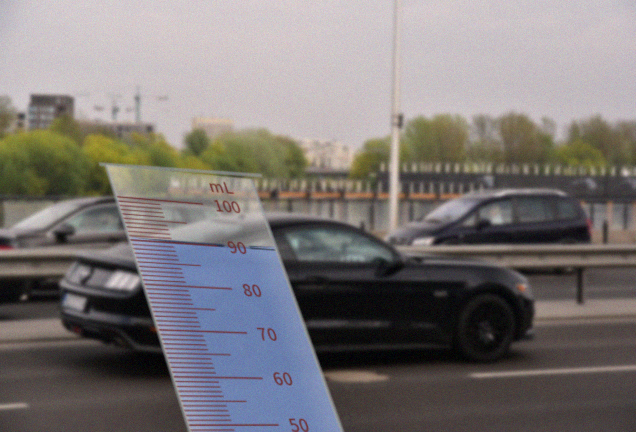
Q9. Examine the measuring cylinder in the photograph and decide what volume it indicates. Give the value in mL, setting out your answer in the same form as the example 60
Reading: 90
